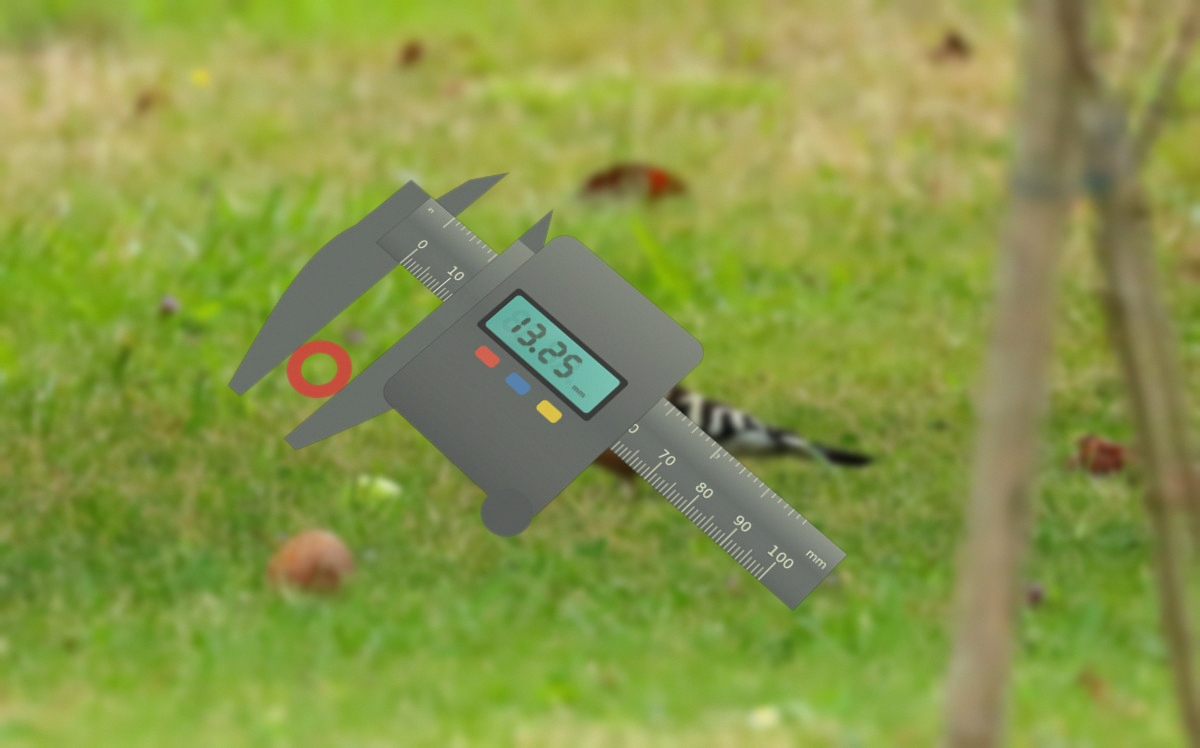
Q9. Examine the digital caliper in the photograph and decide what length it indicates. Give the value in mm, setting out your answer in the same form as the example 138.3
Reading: 13.25
